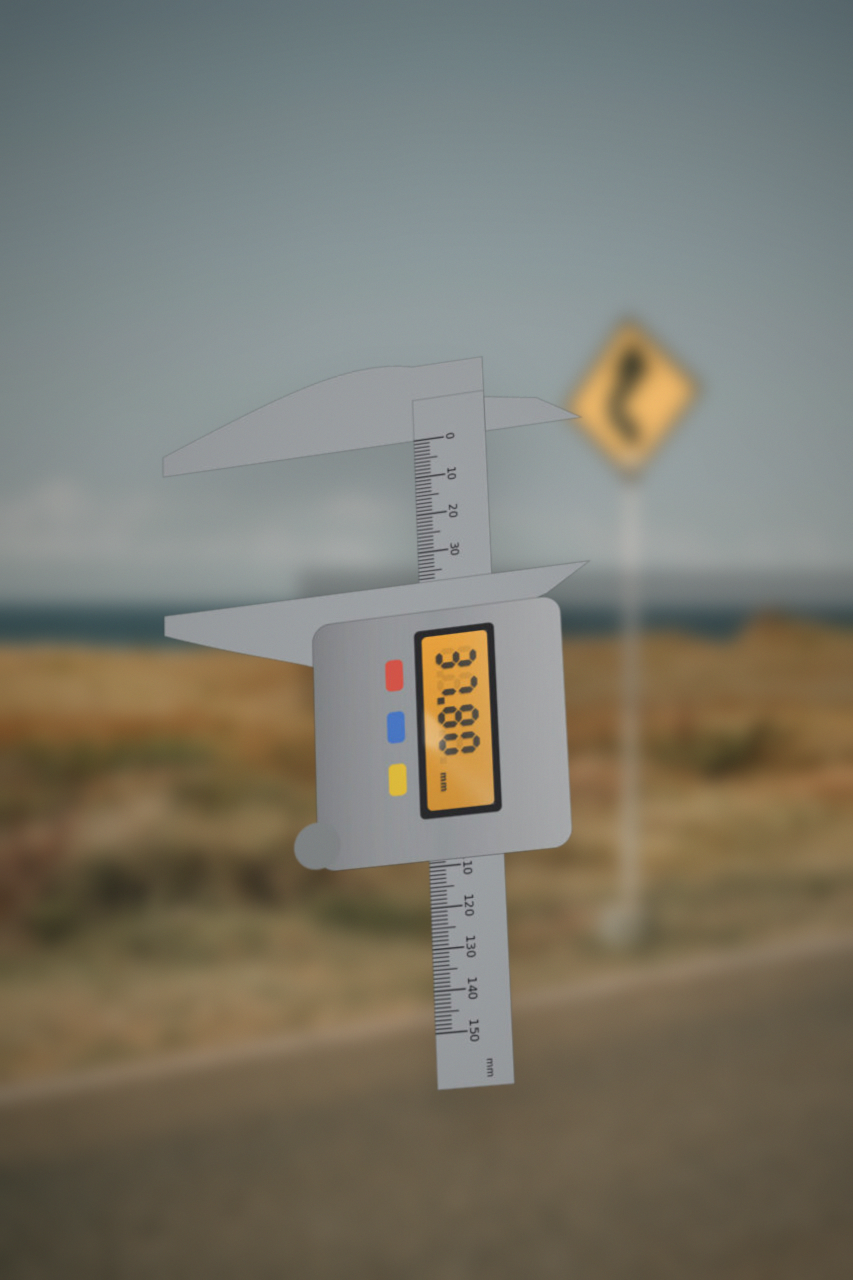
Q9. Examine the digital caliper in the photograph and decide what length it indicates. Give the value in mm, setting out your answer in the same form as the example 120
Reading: 37.80
